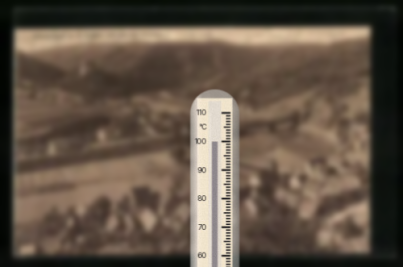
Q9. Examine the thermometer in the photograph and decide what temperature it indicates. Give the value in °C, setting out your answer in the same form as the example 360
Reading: 100
